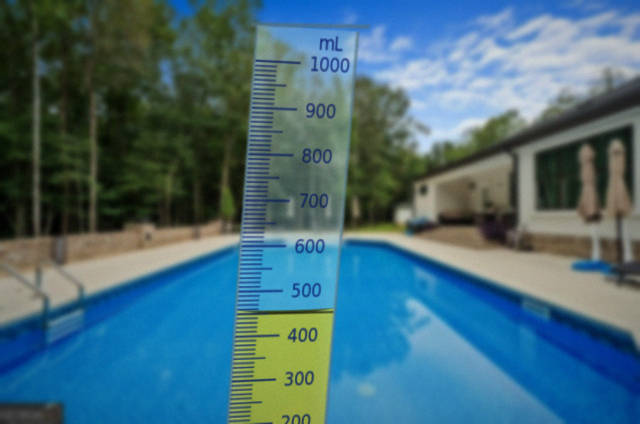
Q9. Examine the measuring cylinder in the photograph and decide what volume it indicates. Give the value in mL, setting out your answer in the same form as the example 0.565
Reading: 450
